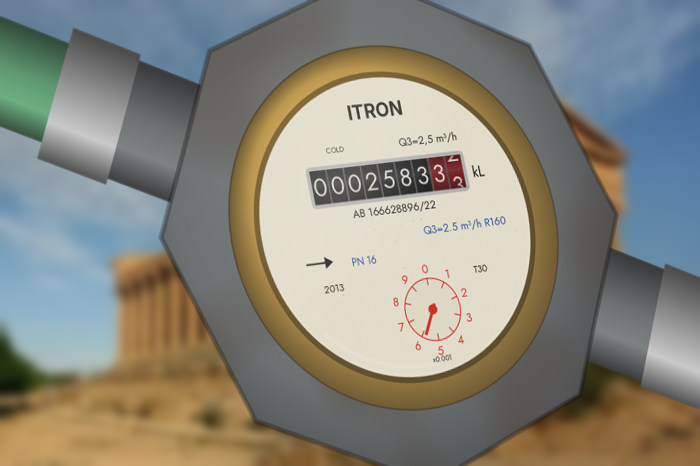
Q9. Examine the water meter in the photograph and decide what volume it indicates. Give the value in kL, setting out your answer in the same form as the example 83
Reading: 2583.325
